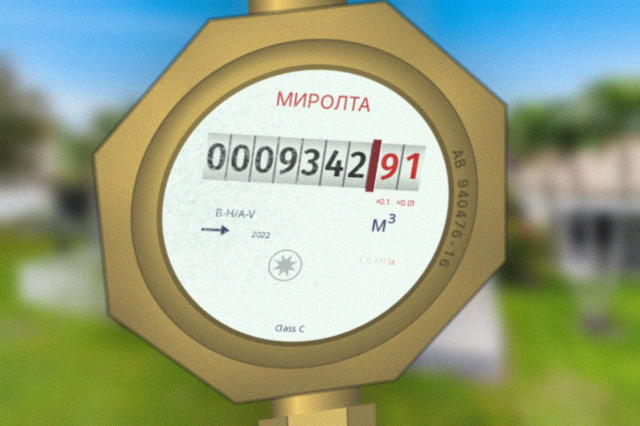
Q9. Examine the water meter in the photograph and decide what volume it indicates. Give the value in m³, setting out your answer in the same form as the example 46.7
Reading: 9342.91
